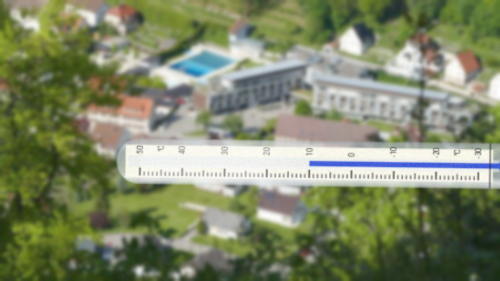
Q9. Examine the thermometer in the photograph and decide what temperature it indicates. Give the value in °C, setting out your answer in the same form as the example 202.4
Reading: 10
